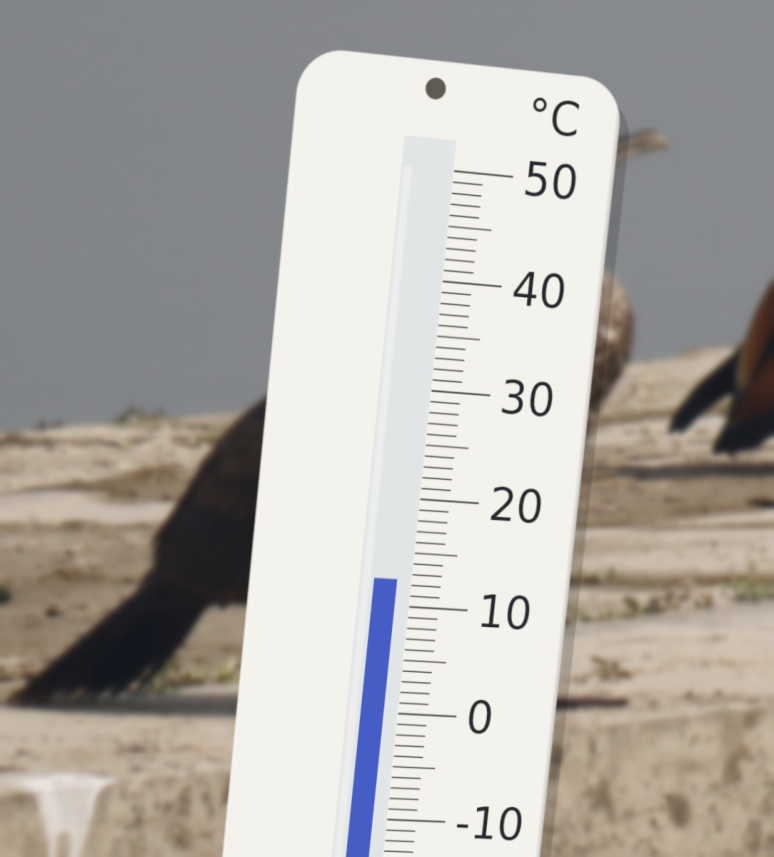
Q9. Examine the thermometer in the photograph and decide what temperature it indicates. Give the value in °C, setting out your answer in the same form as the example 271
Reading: 12.5
